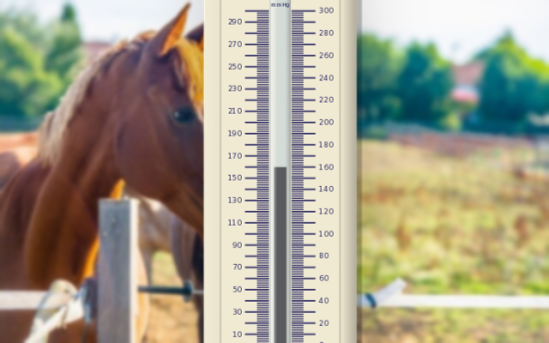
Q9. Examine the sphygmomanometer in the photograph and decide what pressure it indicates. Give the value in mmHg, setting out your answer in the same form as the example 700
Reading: 160
